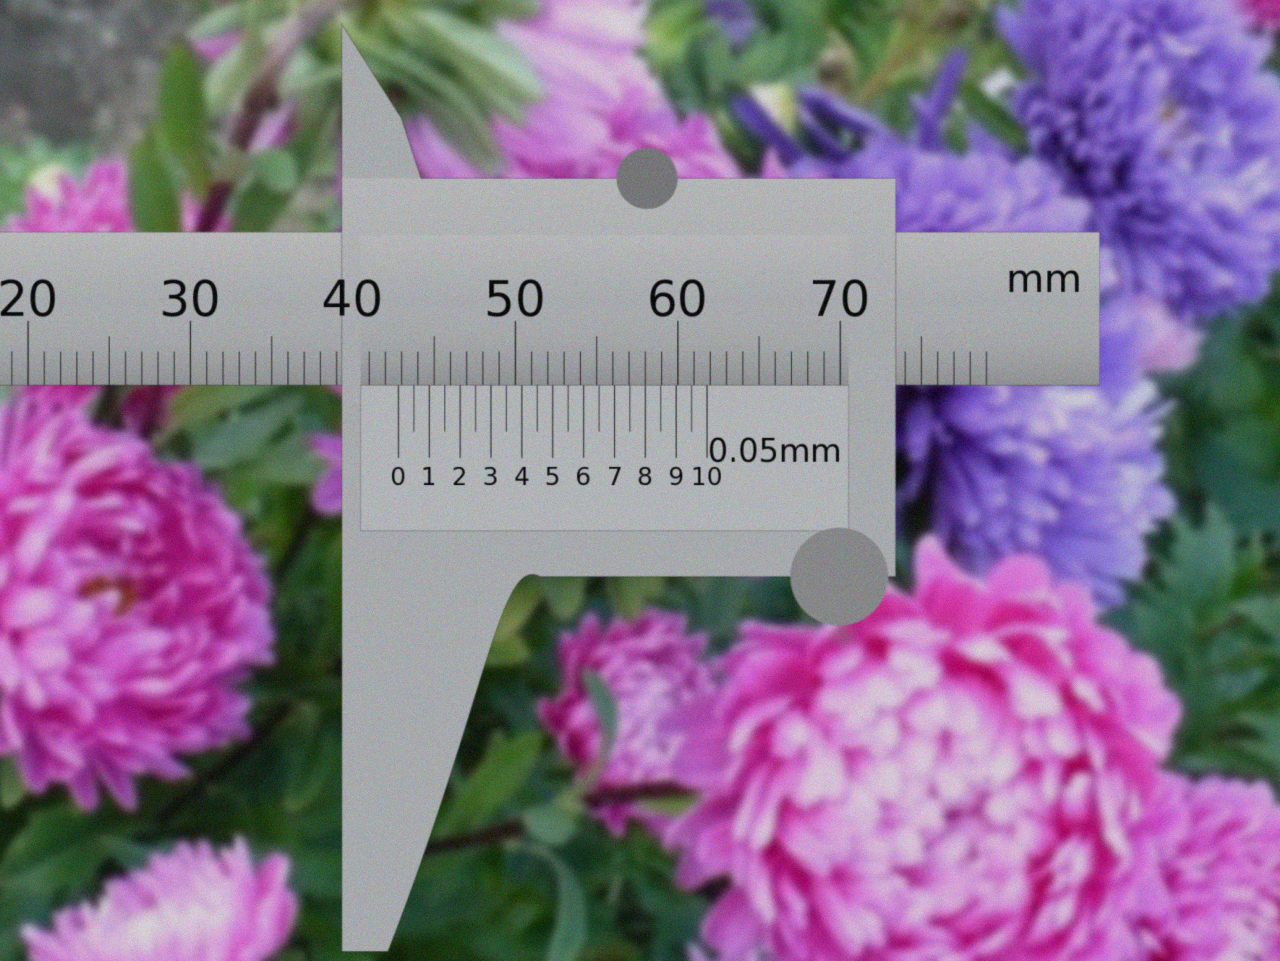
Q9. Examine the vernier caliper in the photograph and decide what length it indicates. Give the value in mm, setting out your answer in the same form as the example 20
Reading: 42.8
